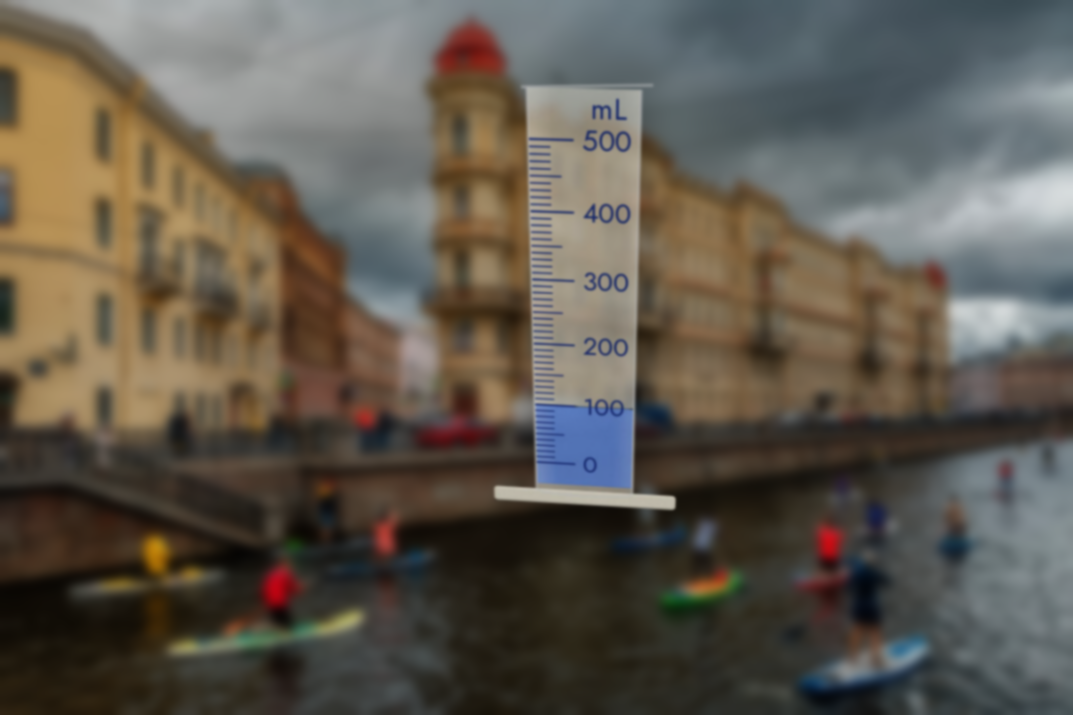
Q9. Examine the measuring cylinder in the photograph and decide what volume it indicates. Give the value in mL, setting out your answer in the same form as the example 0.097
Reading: 100
